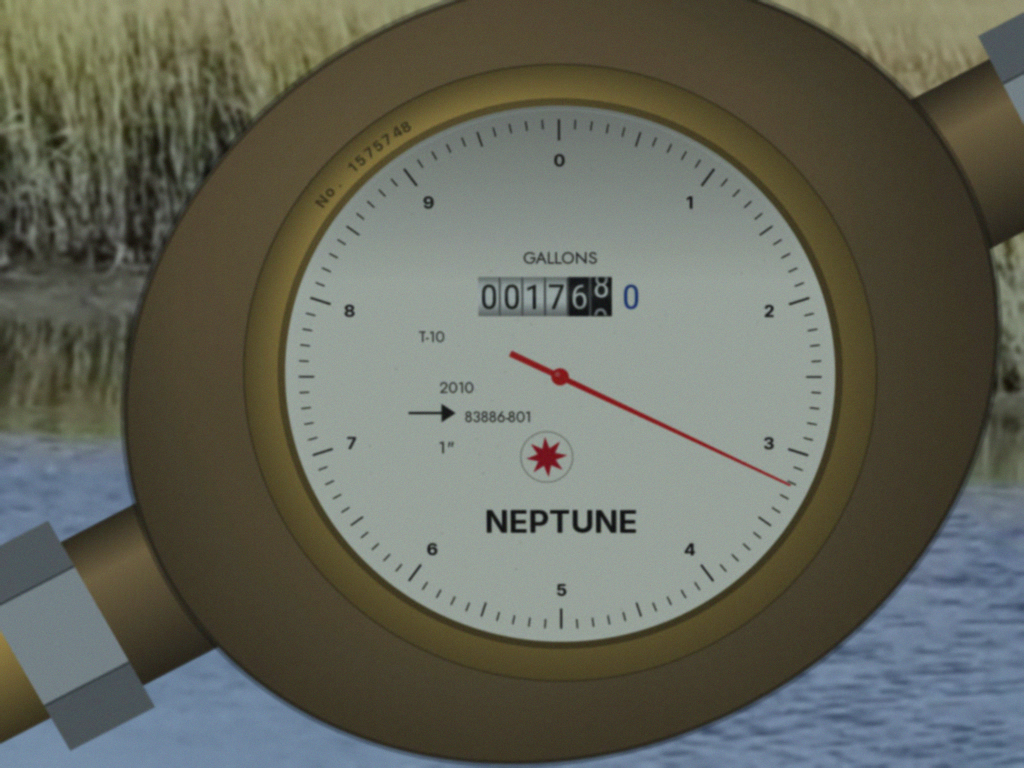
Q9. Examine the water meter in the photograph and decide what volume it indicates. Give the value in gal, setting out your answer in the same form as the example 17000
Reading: 17683.2
